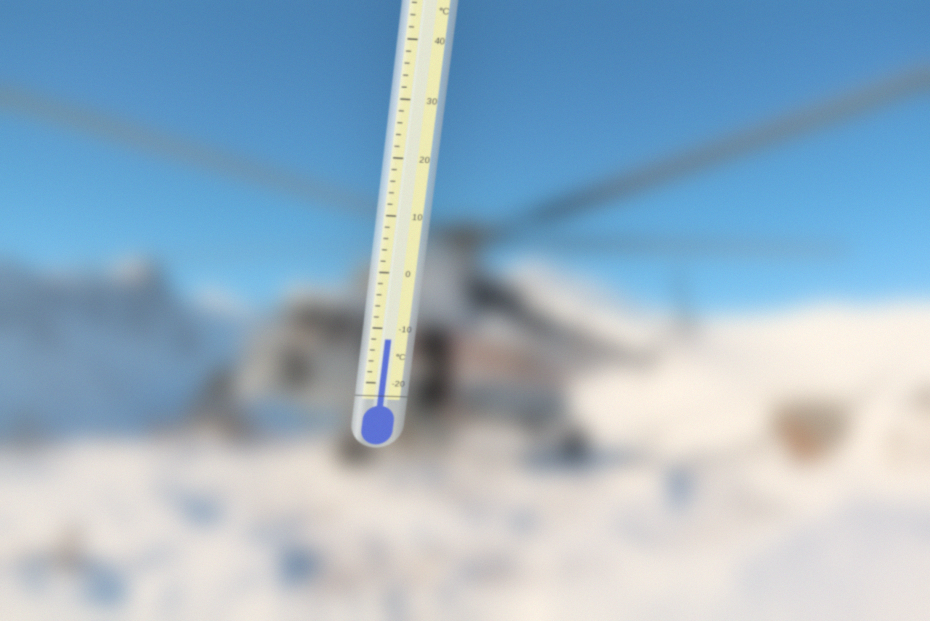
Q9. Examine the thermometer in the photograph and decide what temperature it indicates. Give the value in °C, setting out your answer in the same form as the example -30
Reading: -12
